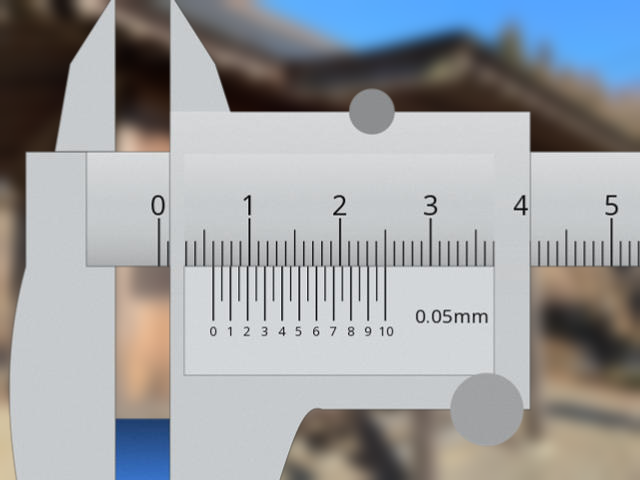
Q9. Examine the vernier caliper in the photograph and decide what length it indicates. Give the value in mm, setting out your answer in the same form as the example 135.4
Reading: 6.0
